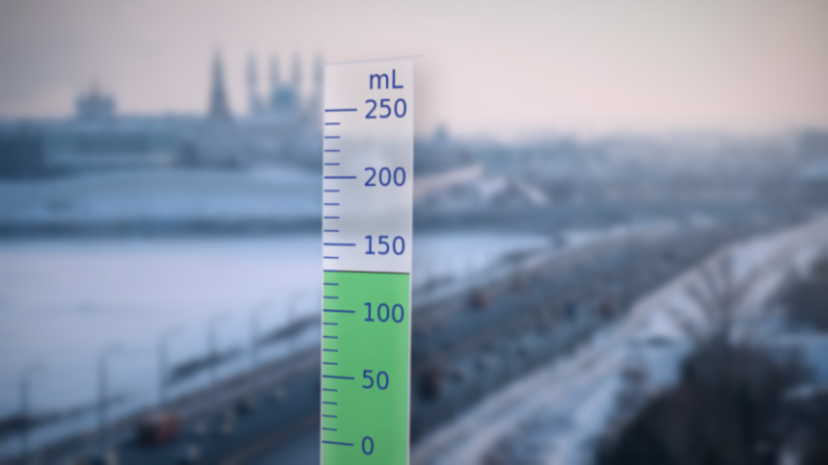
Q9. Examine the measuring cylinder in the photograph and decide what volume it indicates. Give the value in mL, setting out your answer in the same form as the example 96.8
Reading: 130
